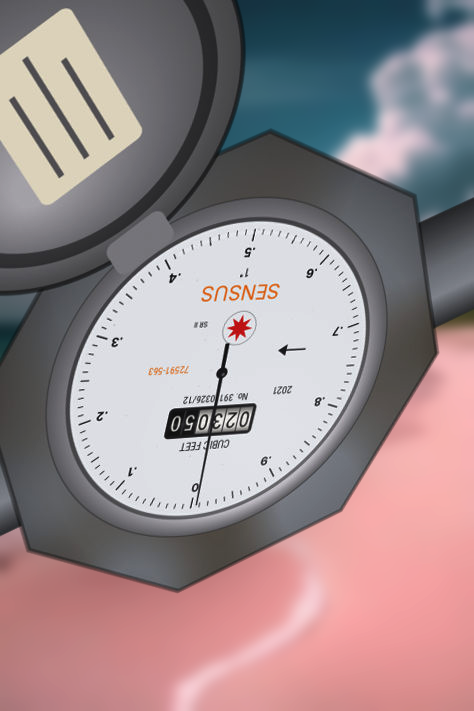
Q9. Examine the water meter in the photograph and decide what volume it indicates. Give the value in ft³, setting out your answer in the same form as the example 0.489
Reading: 23049.99
